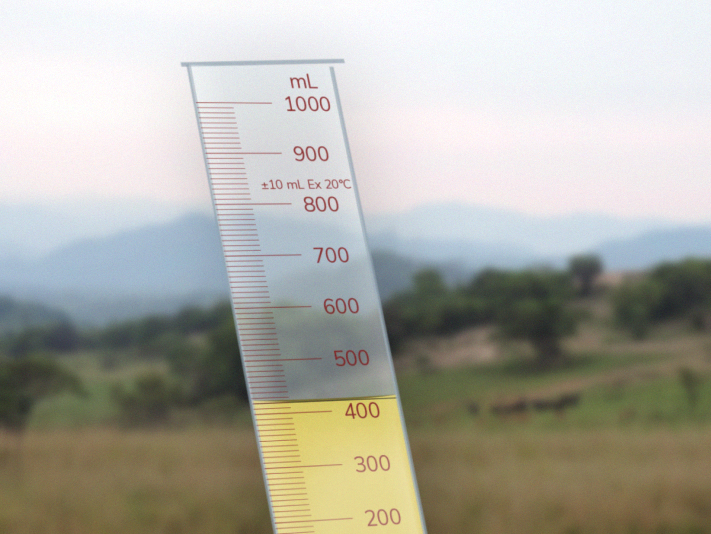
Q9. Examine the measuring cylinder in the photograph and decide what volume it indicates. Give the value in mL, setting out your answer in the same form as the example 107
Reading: 420
